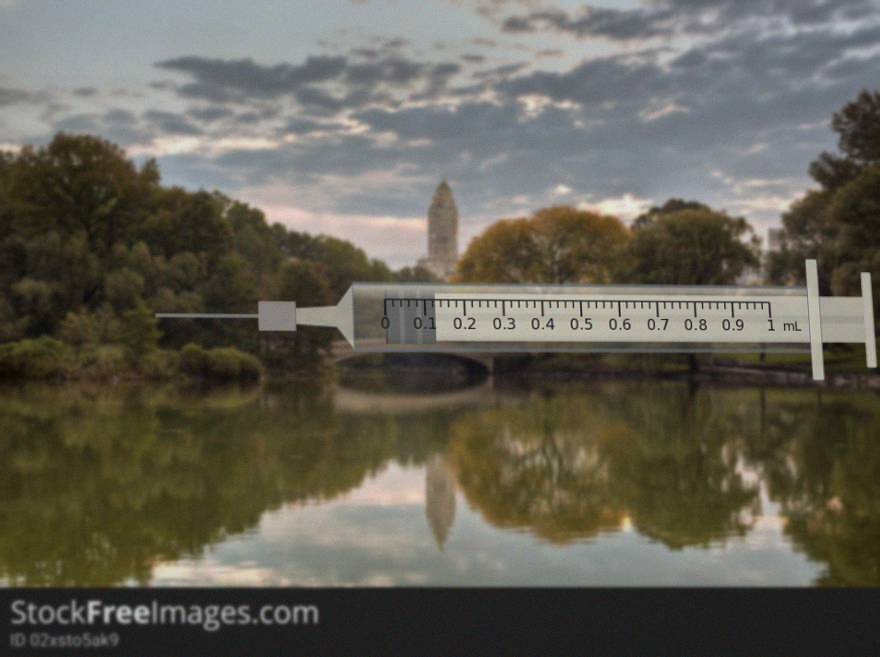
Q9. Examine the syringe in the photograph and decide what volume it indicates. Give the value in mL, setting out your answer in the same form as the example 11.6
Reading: 0
